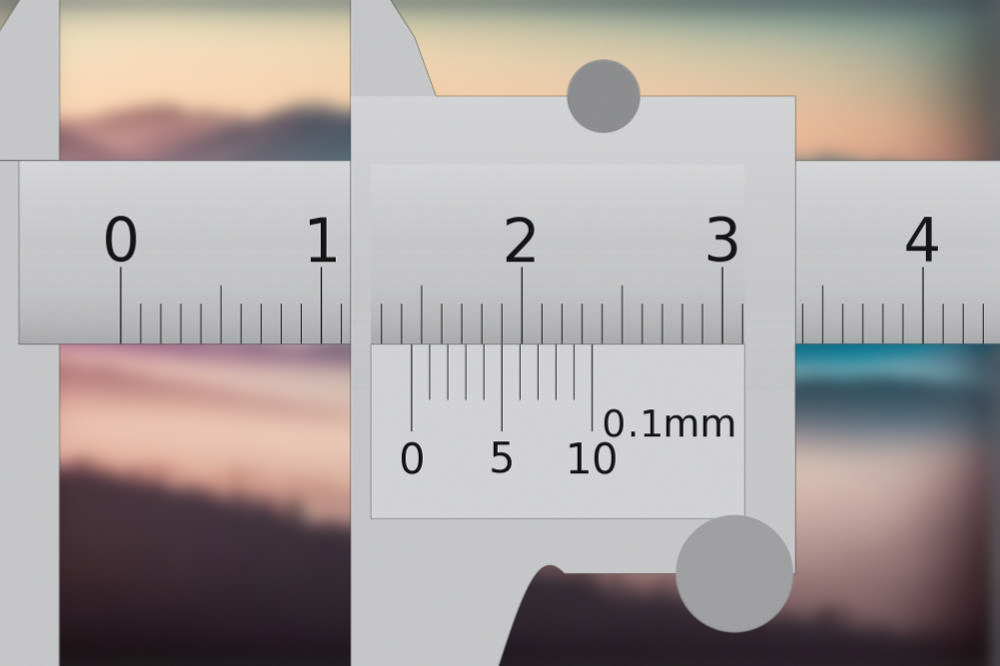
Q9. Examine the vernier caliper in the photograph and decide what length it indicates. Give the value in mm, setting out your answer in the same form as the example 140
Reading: 14.5
